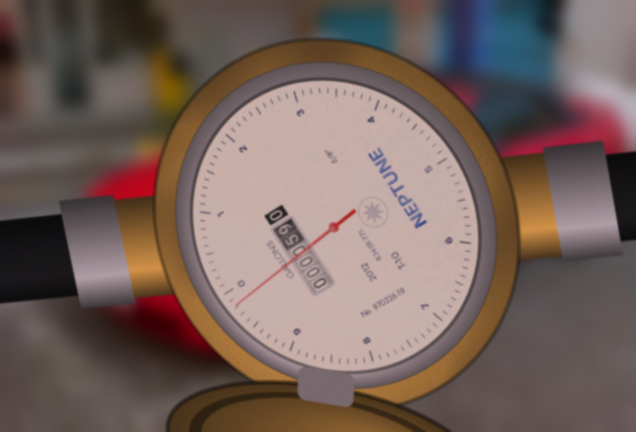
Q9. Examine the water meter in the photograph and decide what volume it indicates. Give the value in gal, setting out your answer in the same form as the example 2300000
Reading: 589.8
